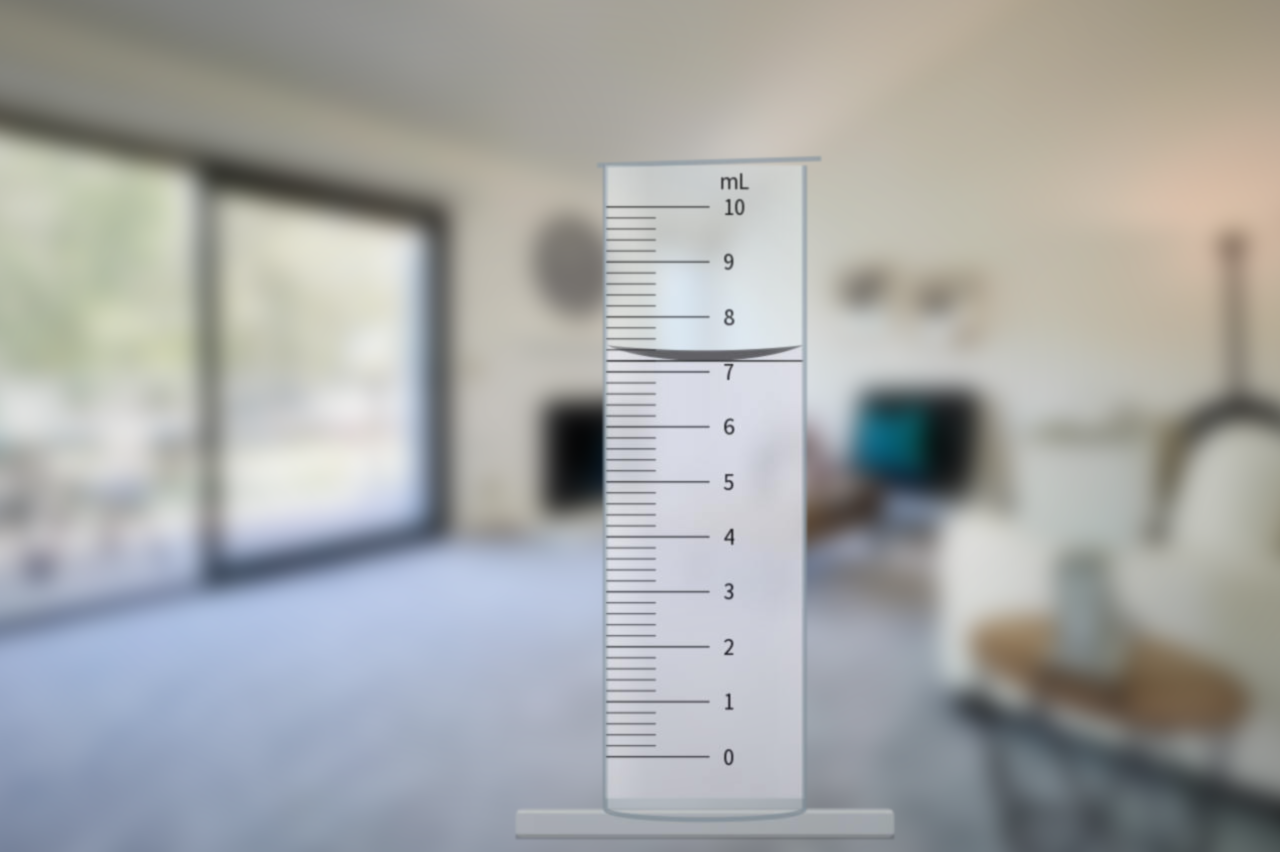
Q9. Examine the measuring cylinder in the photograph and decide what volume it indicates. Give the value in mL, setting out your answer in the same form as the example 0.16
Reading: 7.2
